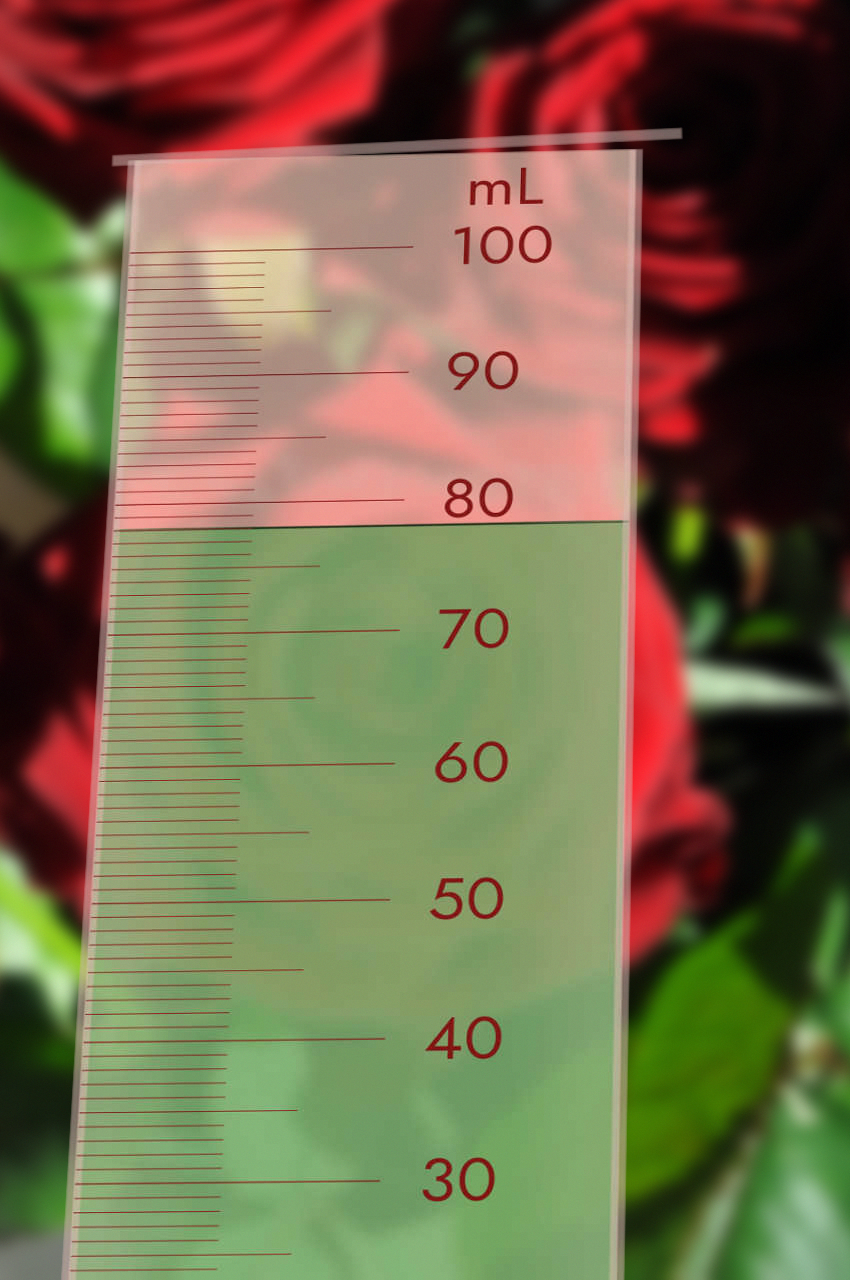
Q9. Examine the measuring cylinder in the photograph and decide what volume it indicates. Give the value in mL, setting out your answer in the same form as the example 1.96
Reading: 78
